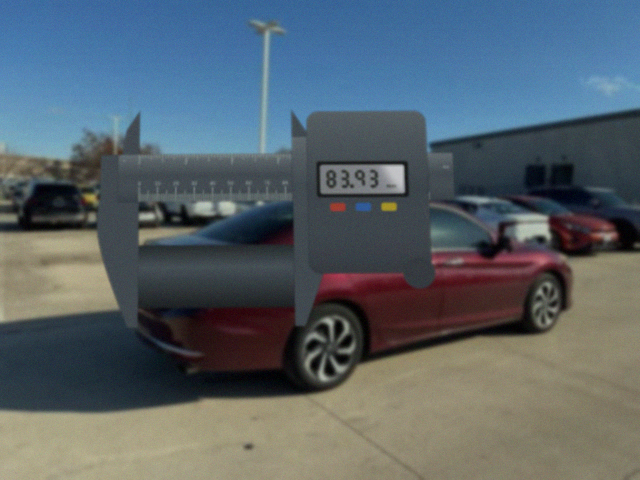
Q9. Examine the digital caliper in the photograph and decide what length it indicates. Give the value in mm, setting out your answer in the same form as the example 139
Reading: 83.93
